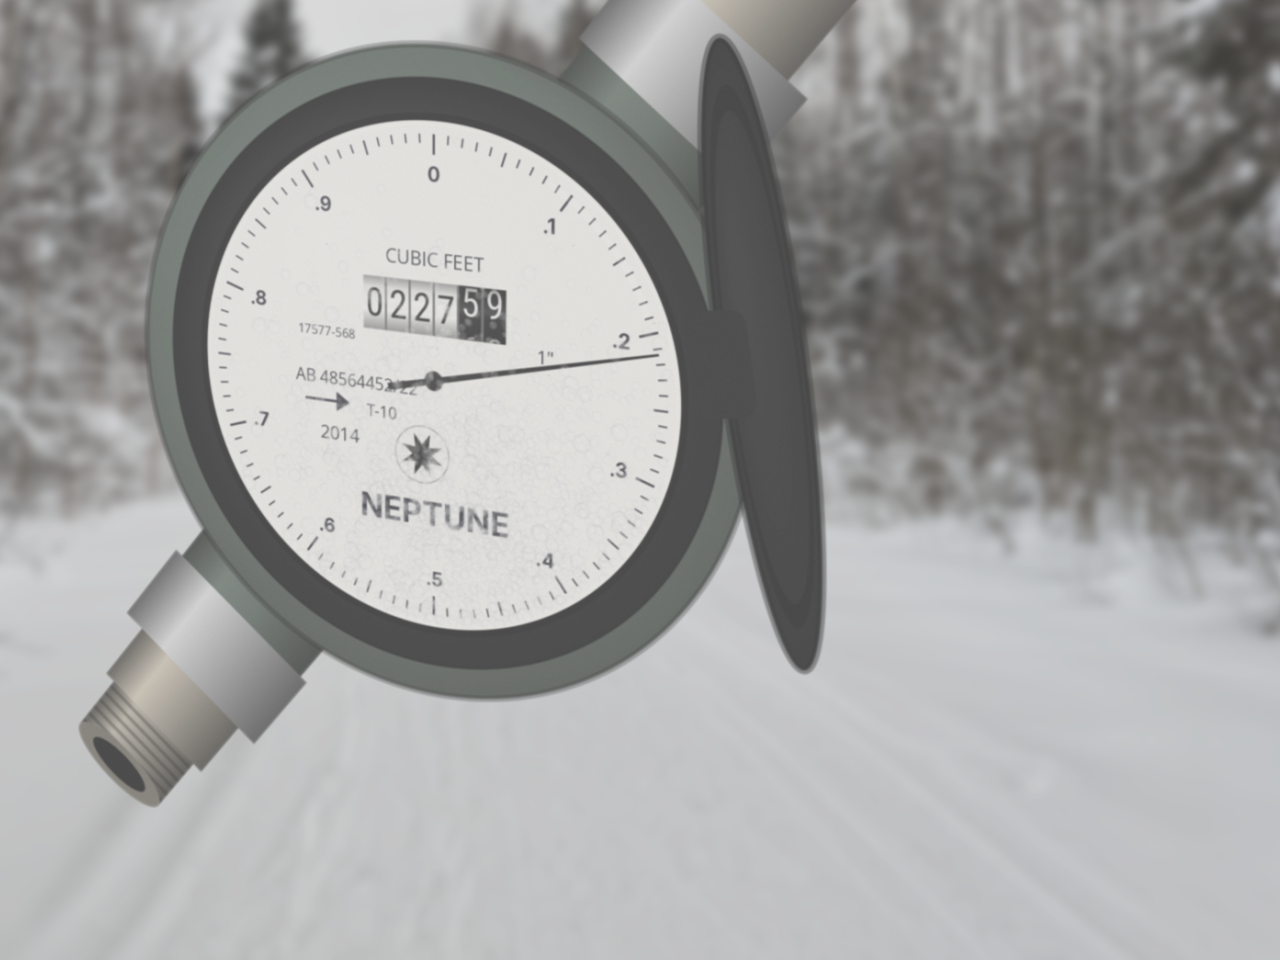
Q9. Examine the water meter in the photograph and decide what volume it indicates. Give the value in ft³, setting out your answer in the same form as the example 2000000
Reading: 22759.21
